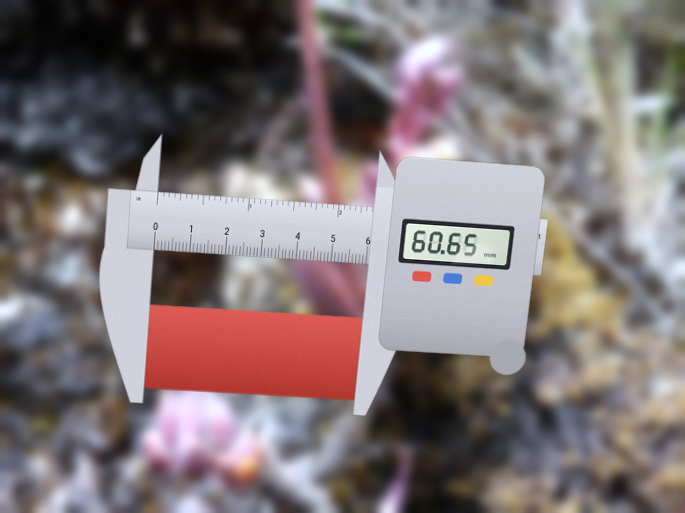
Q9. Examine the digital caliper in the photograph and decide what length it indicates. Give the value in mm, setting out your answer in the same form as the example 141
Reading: 60.65
